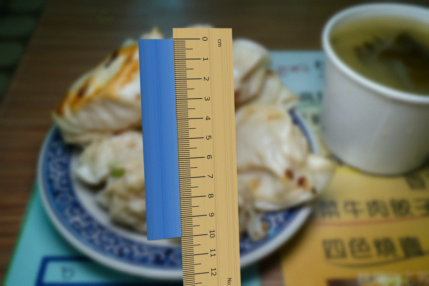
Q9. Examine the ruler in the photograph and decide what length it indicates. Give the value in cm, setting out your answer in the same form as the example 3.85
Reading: 10
